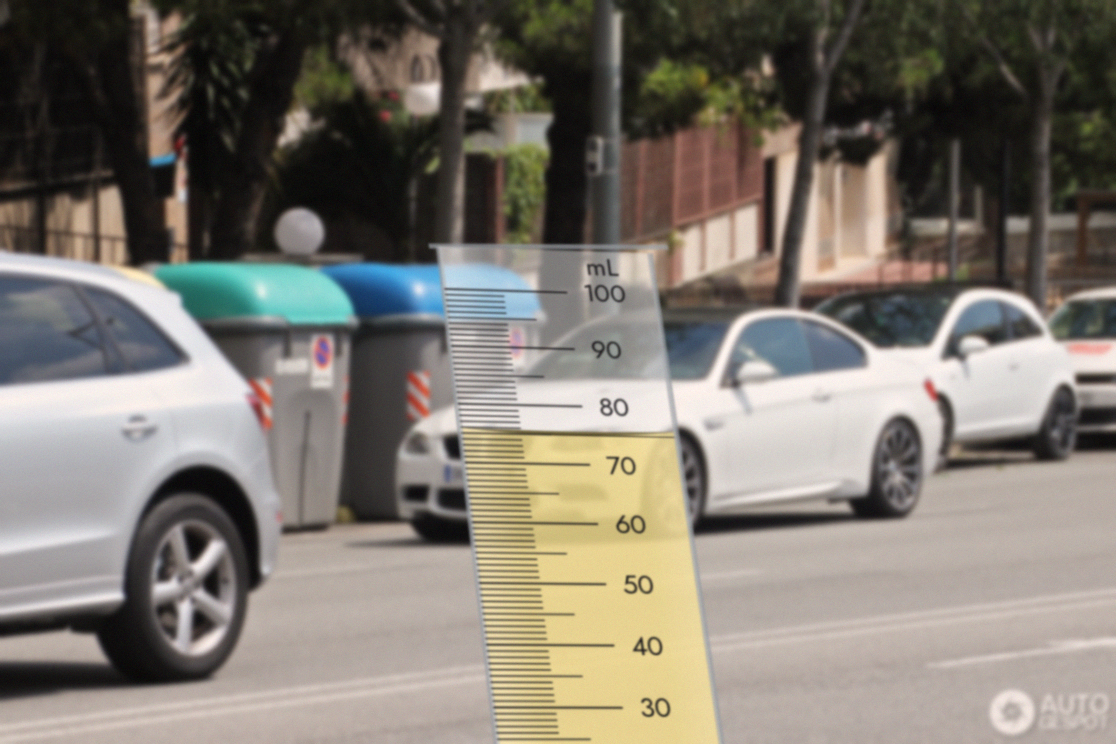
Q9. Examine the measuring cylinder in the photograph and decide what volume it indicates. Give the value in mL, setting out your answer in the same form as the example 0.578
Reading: 75
